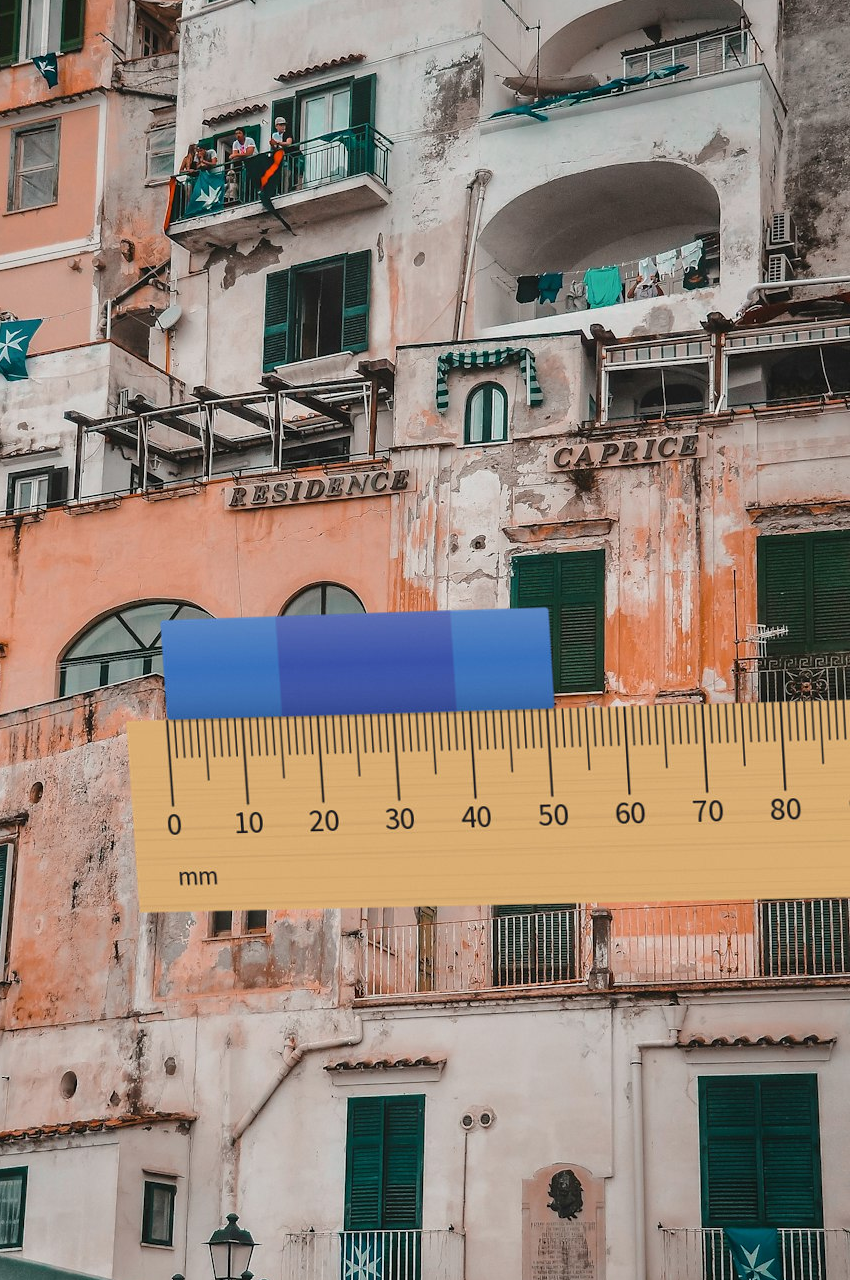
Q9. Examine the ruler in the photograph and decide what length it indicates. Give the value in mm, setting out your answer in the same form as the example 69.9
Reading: 51
